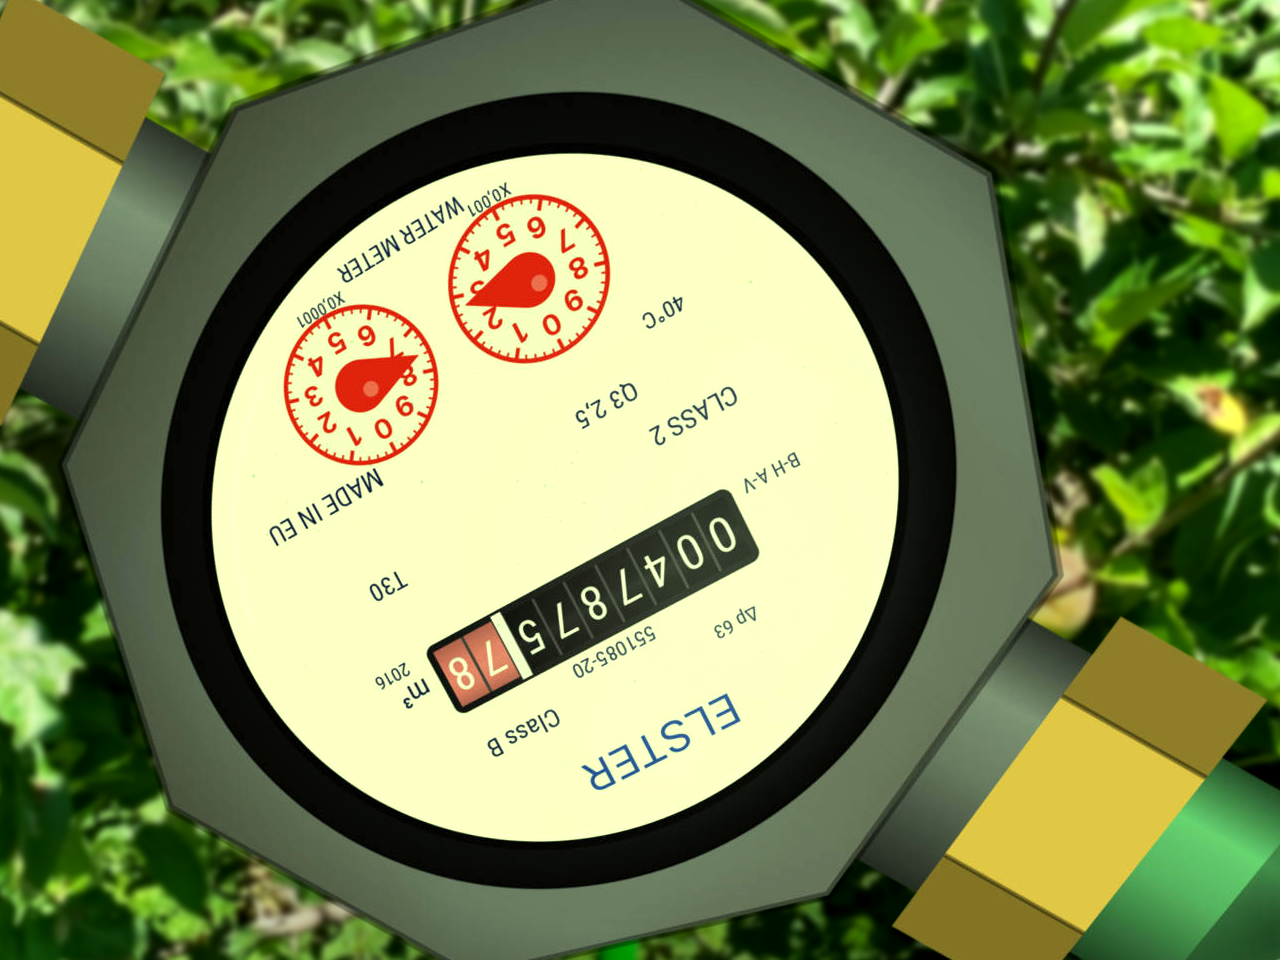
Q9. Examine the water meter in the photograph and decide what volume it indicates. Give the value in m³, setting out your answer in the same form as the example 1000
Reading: 47875.7827
